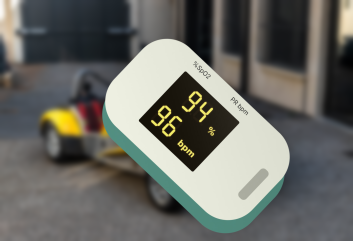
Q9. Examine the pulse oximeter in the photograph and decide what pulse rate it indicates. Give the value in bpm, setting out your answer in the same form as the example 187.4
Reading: 96
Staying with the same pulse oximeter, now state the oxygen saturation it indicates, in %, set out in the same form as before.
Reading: 94
